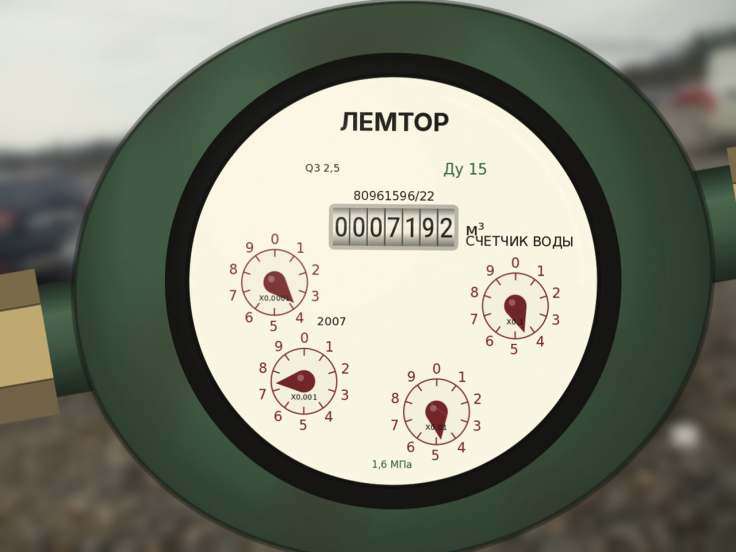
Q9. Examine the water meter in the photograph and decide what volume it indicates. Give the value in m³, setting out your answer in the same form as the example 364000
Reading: 7192.4473
